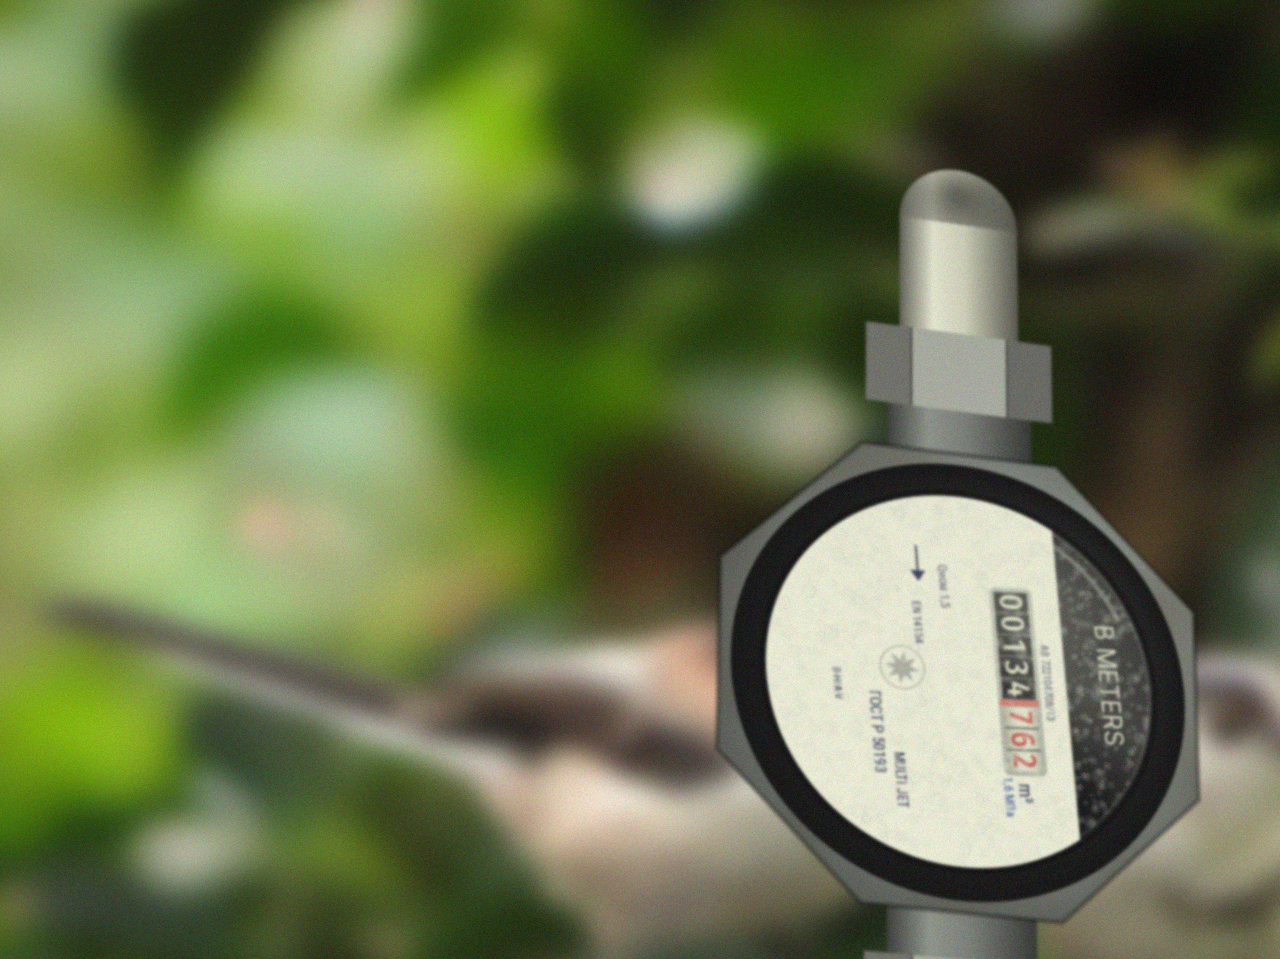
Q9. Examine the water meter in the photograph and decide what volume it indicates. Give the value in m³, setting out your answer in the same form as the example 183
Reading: 134.762
